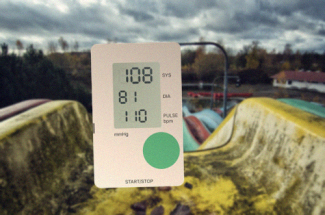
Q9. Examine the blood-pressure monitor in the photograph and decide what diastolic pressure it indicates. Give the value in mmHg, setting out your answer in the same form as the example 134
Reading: 81
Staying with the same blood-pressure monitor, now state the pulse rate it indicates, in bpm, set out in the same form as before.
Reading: 110
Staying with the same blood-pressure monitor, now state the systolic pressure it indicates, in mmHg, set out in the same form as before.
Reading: 108
